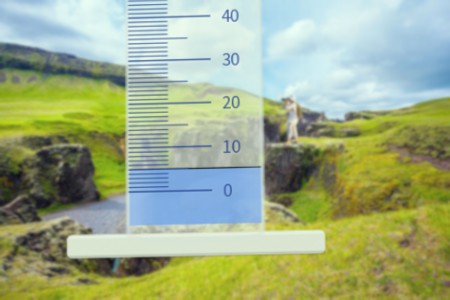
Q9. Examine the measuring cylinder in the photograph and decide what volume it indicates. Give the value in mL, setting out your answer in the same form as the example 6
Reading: 5
